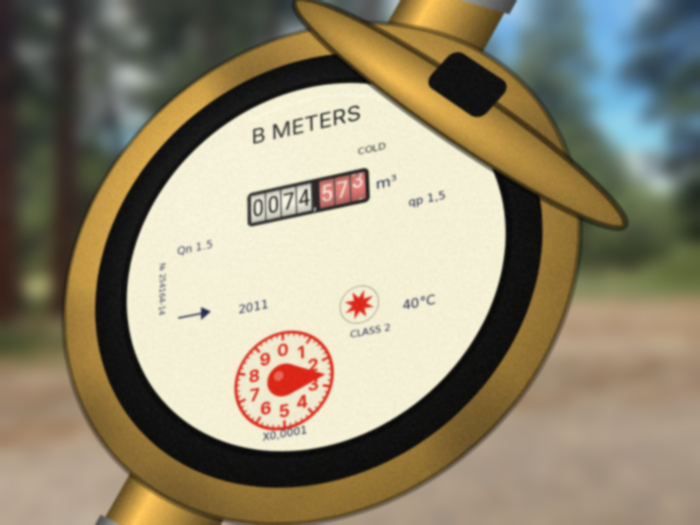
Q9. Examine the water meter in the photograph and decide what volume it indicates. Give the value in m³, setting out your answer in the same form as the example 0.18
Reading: 74.5732
